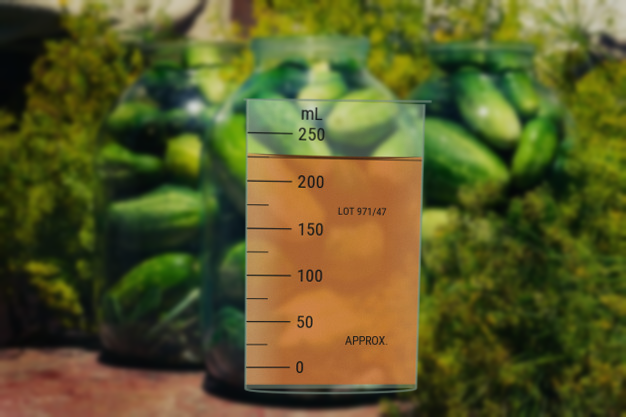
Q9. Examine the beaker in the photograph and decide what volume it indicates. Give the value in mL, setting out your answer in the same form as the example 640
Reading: 225
